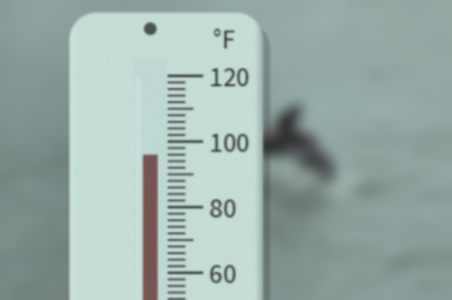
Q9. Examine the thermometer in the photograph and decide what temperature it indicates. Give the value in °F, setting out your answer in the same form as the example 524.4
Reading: 96
